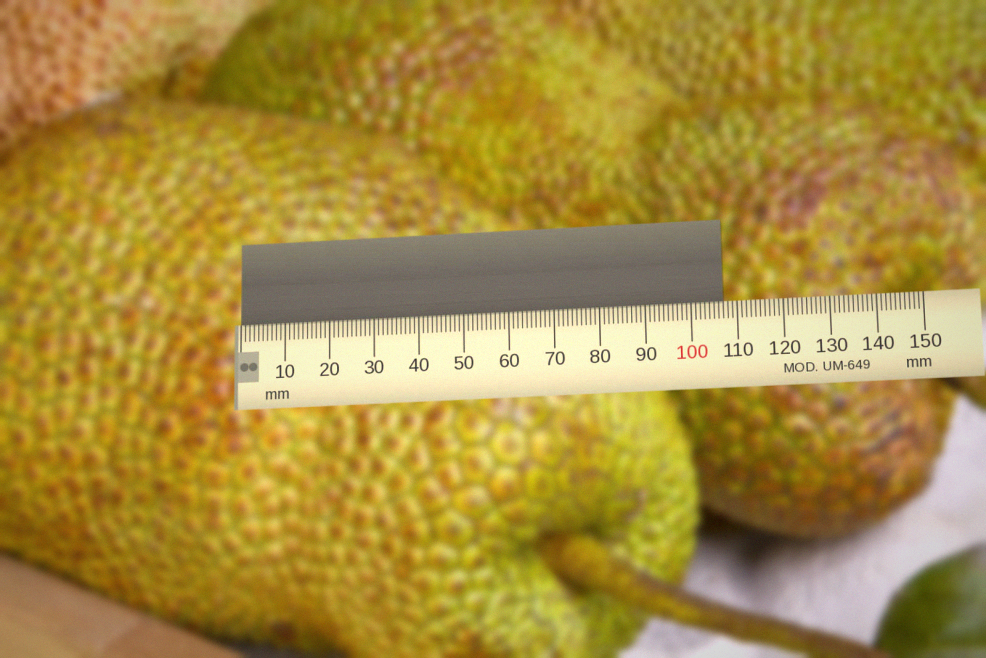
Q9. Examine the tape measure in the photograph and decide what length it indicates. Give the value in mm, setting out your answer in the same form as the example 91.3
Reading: 107
